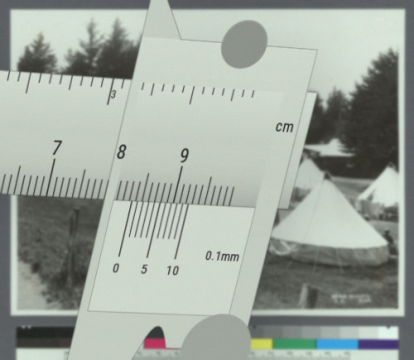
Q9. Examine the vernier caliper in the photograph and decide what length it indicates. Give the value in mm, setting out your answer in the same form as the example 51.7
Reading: 83.4
